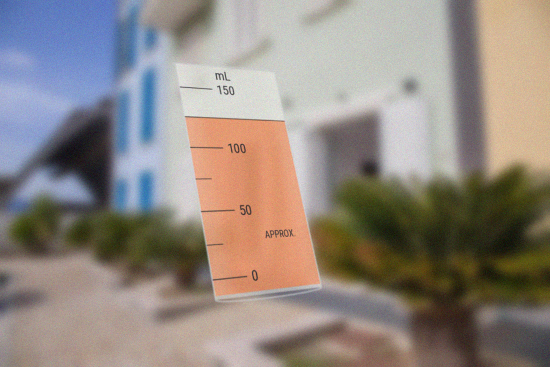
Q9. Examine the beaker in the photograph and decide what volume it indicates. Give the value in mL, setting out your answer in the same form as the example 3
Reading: 125
